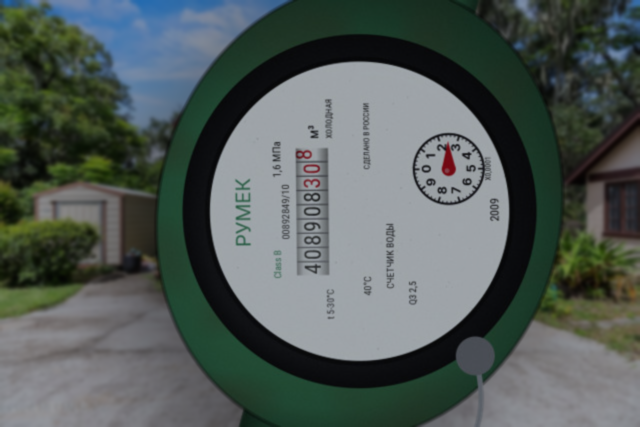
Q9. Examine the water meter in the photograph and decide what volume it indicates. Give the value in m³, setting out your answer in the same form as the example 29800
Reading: 408908.3082
